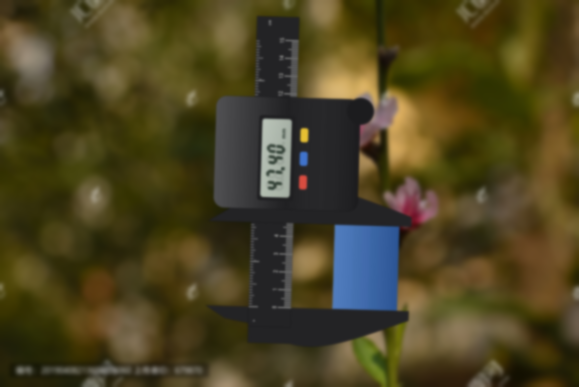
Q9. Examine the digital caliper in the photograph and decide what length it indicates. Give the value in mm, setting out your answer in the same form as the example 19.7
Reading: 47.40
